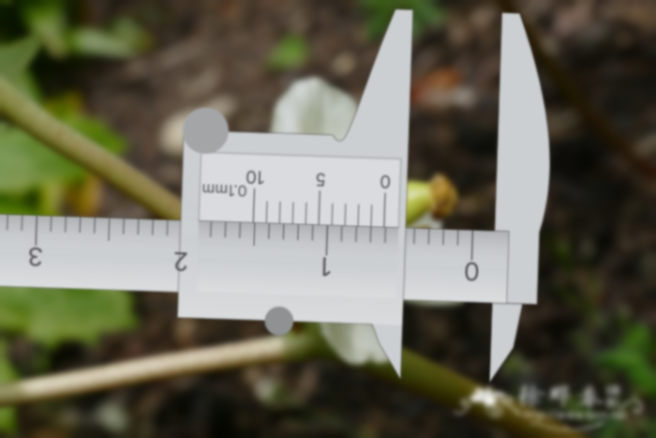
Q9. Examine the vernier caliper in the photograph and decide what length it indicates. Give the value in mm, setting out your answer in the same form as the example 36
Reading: 6.1
